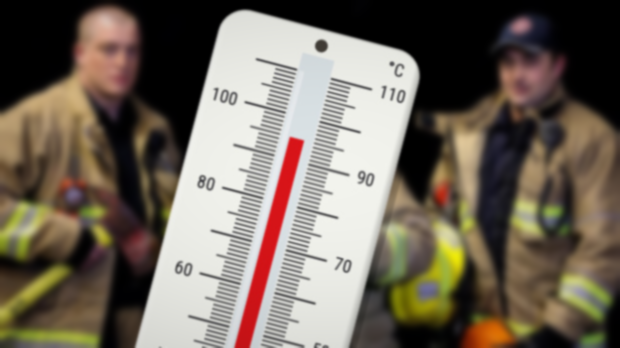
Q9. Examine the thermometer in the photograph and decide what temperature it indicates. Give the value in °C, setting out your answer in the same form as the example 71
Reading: 95
